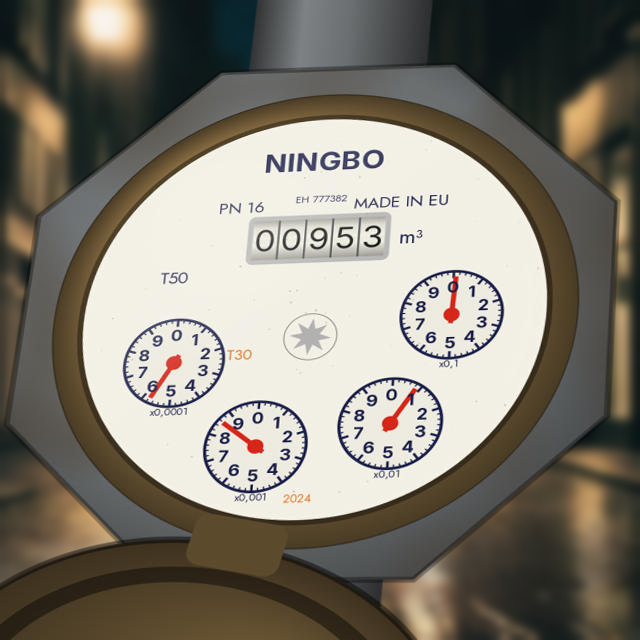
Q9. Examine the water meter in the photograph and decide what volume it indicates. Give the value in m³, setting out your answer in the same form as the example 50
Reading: 953.0085
